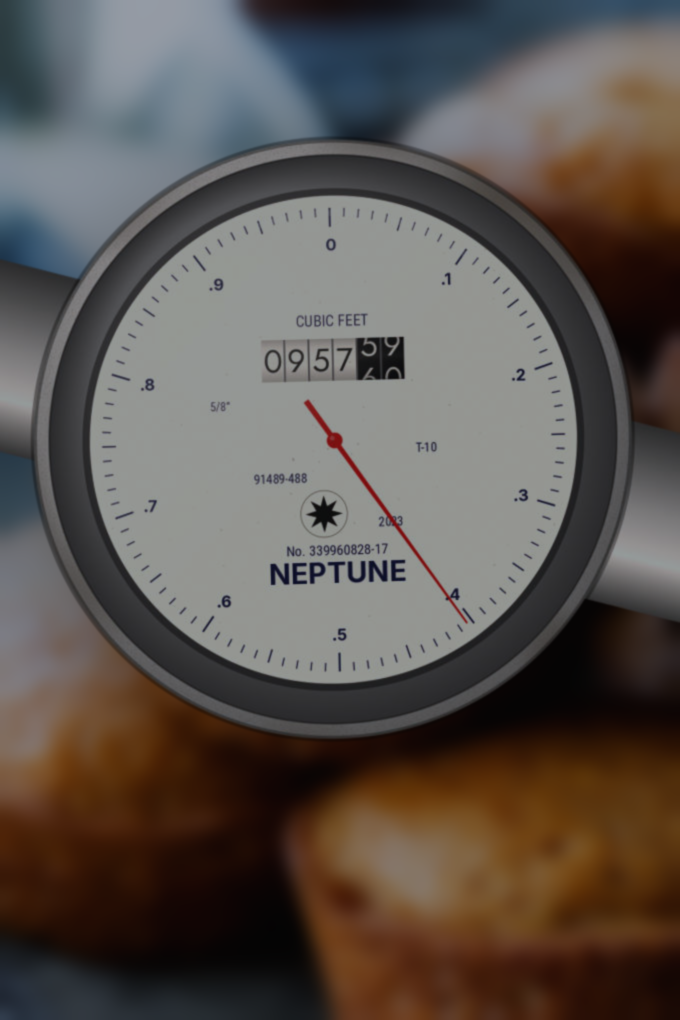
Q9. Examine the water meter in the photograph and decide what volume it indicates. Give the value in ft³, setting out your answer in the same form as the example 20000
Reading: 95759.40
